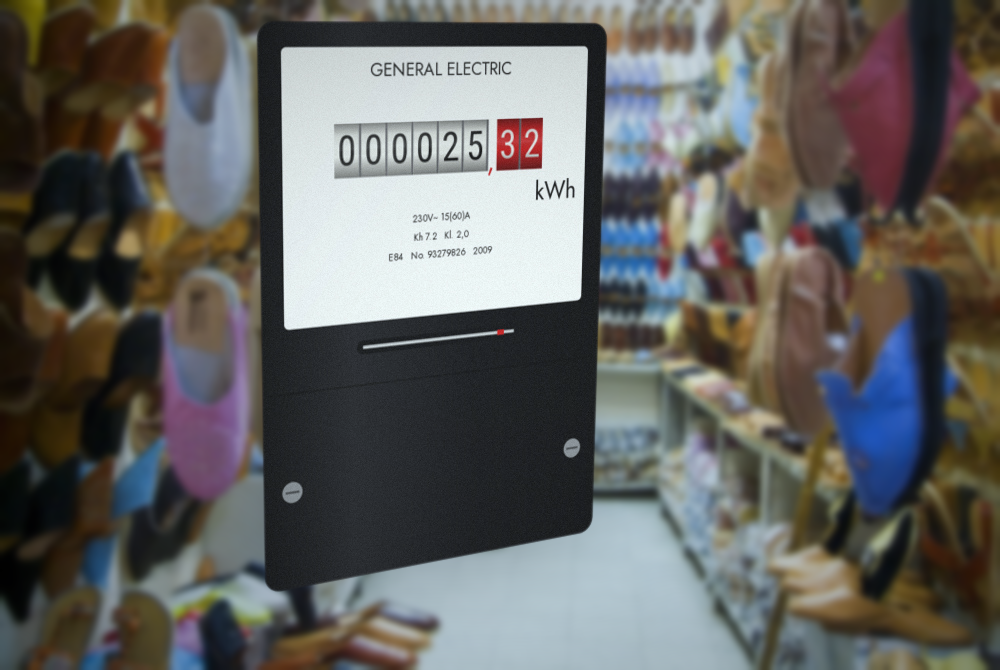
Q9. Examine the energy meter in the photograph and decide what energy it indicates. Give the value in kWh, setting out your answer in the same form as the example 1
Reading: 25.32
